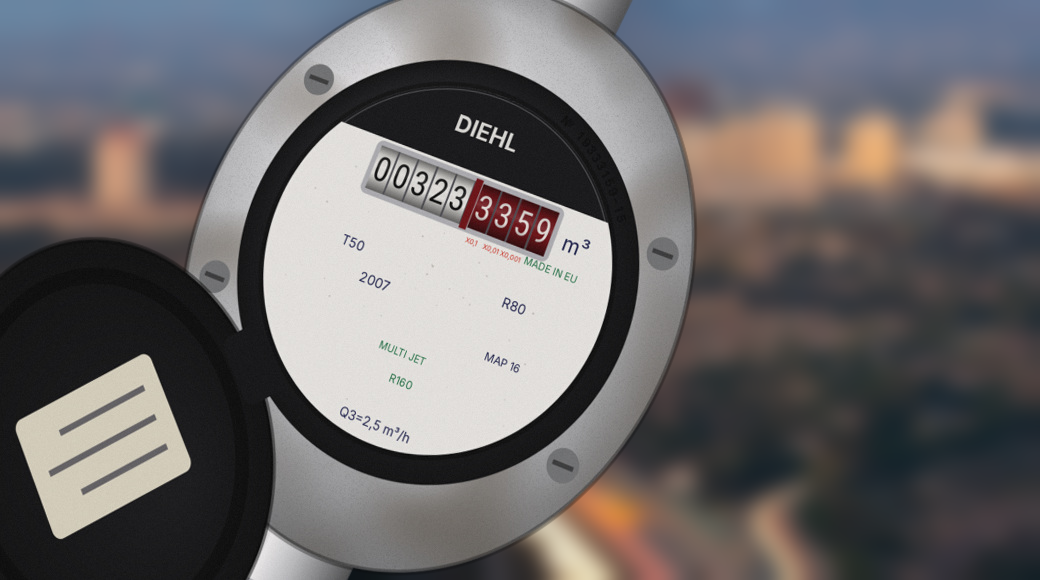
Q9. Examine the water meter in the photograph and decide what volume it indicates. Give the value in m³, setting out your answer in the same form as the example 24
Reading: 323.3359
